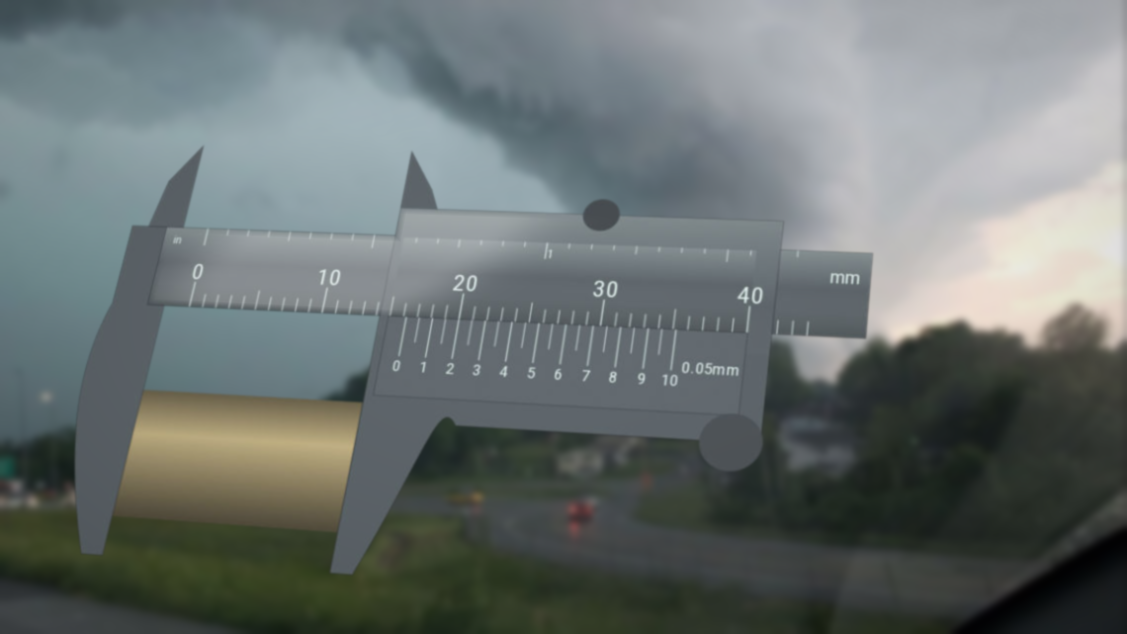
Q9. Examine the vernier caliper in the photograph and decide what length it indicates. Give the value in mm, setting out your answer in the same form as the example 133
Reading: 16.2
